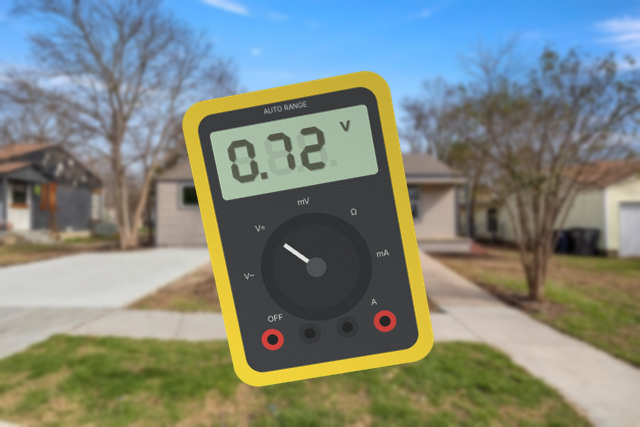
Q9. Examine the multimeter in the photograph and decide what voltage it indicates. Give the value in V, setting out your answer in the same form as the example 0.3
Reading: 0.72
